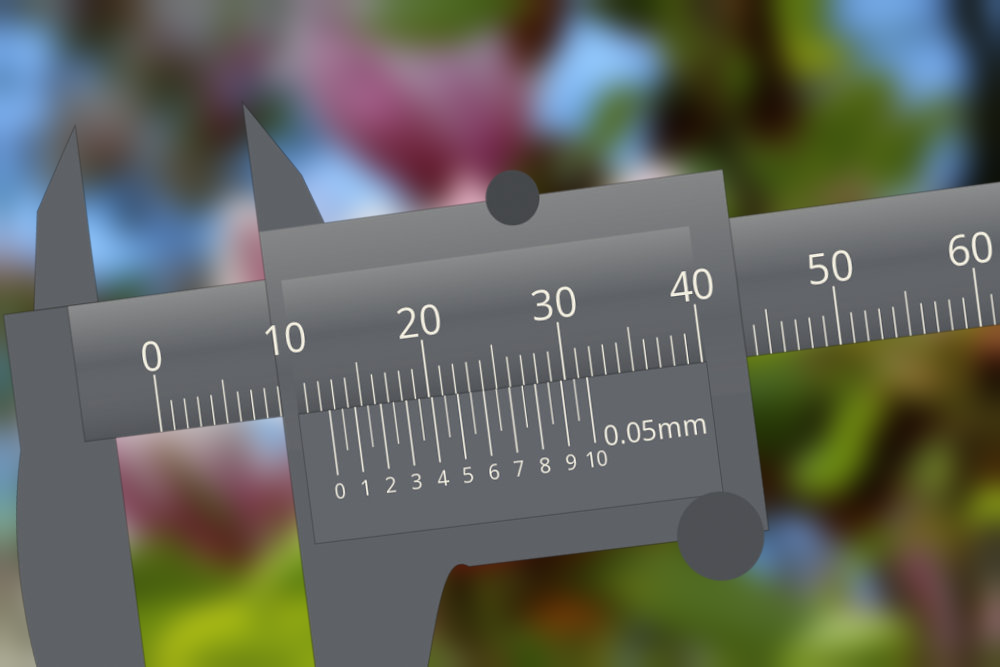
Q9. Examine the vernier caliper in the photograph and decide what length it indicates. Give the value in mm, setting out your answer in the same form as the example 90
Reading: 12.6
